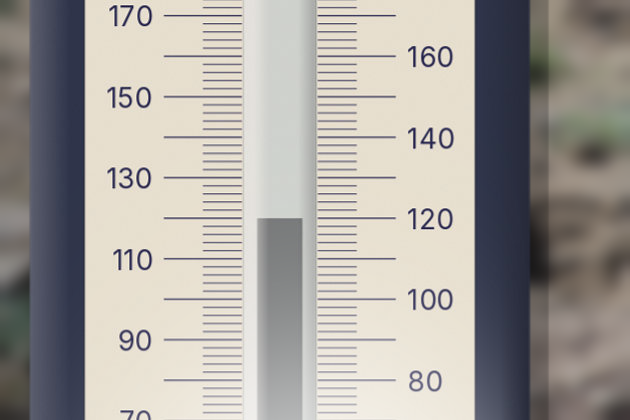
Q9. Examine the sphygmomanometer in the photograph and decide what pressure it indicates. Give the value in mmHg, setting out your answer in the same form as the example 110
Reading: 120
